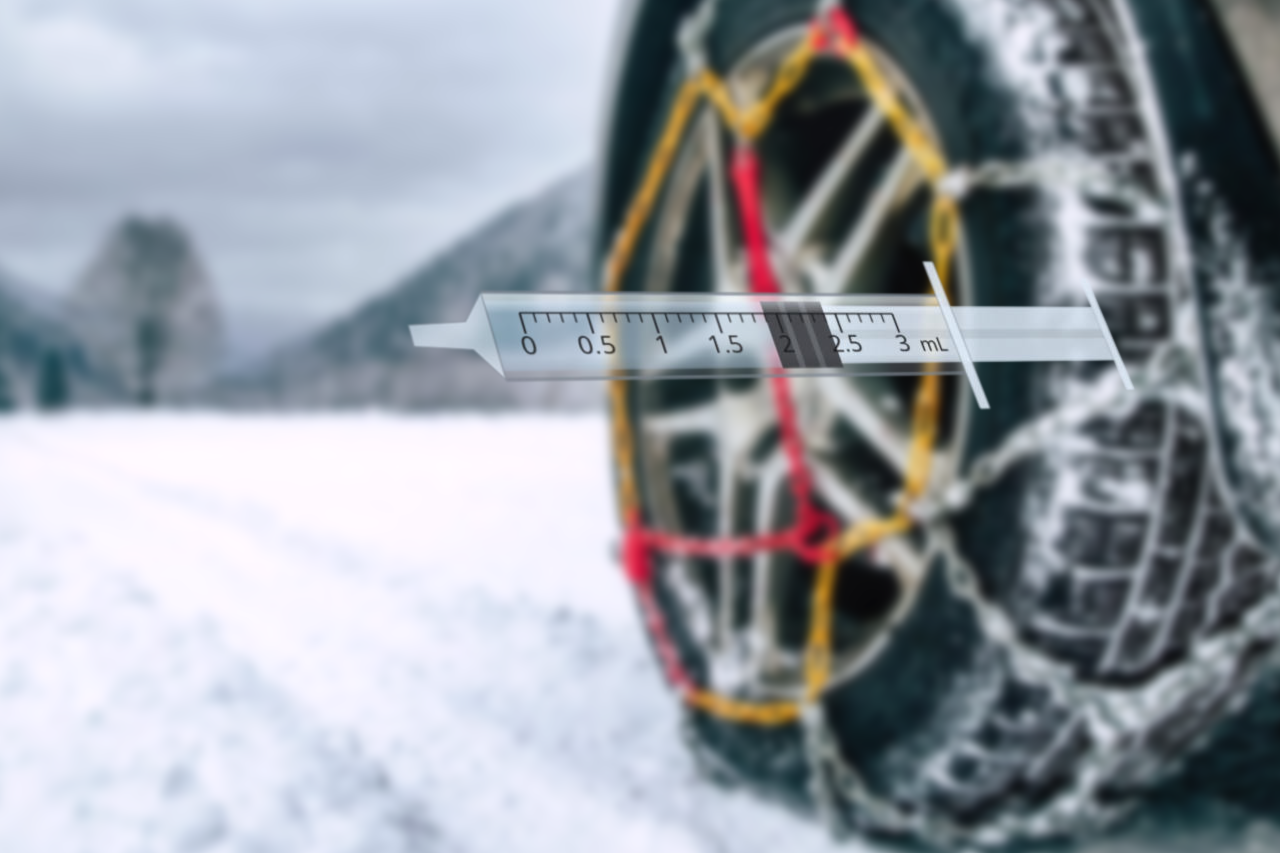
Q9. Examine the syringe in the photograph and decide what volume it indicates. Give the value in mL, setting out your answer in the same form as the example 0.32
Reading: 1.9
